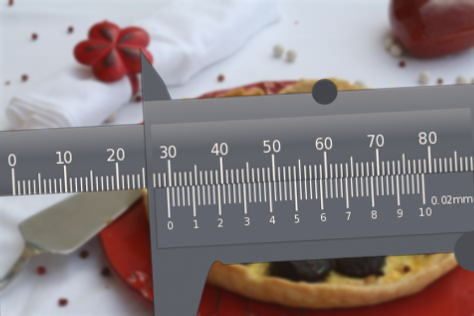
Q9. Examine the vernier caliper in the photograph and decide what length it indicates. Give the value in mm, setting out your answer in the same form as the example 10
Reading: 29.5
